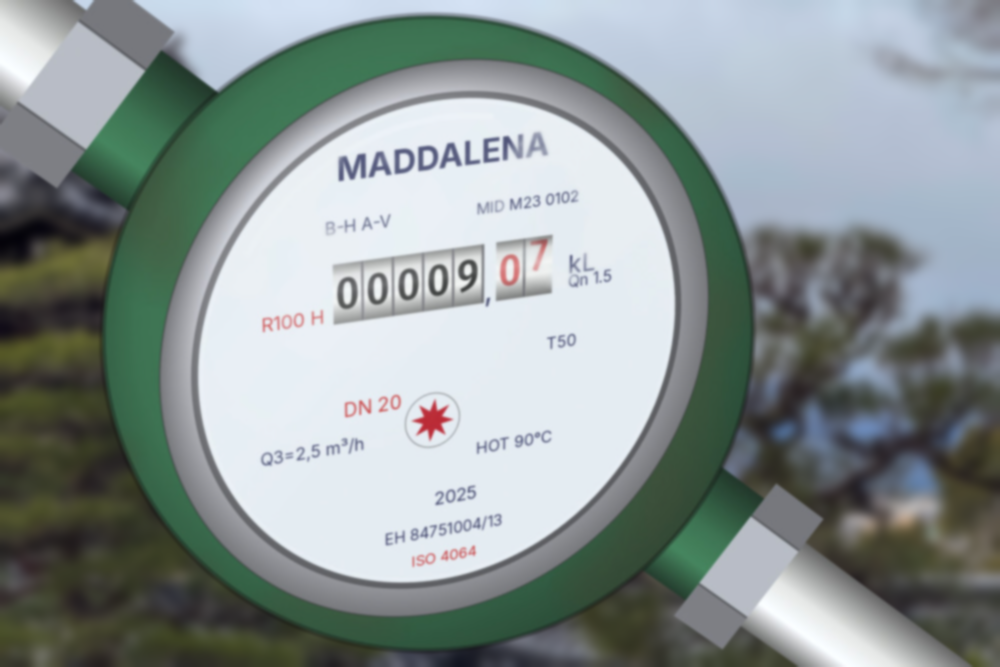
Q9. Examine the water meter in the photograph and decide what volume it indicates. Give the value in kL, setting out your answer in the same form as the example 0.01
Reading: 9.07
